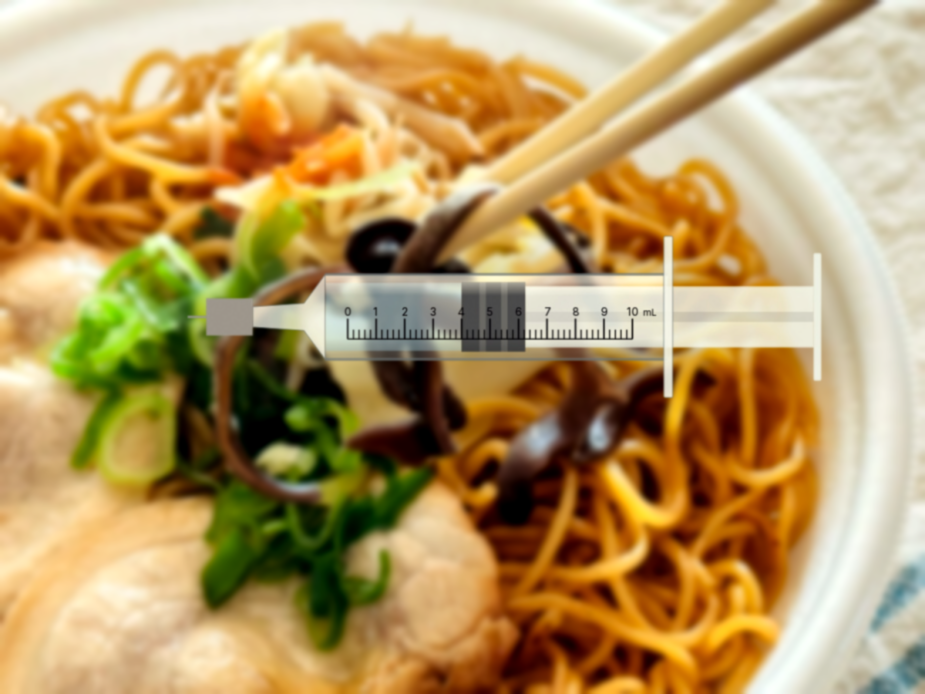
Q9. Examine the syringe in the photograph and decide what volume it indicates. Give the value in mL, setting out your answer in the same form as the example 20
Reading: 4
